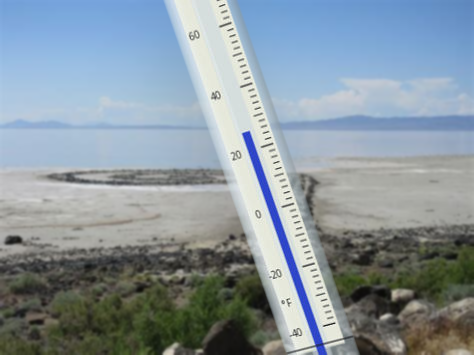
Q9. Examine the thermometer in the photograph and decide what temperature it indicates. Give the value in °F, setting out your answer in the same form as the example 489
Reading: 26
